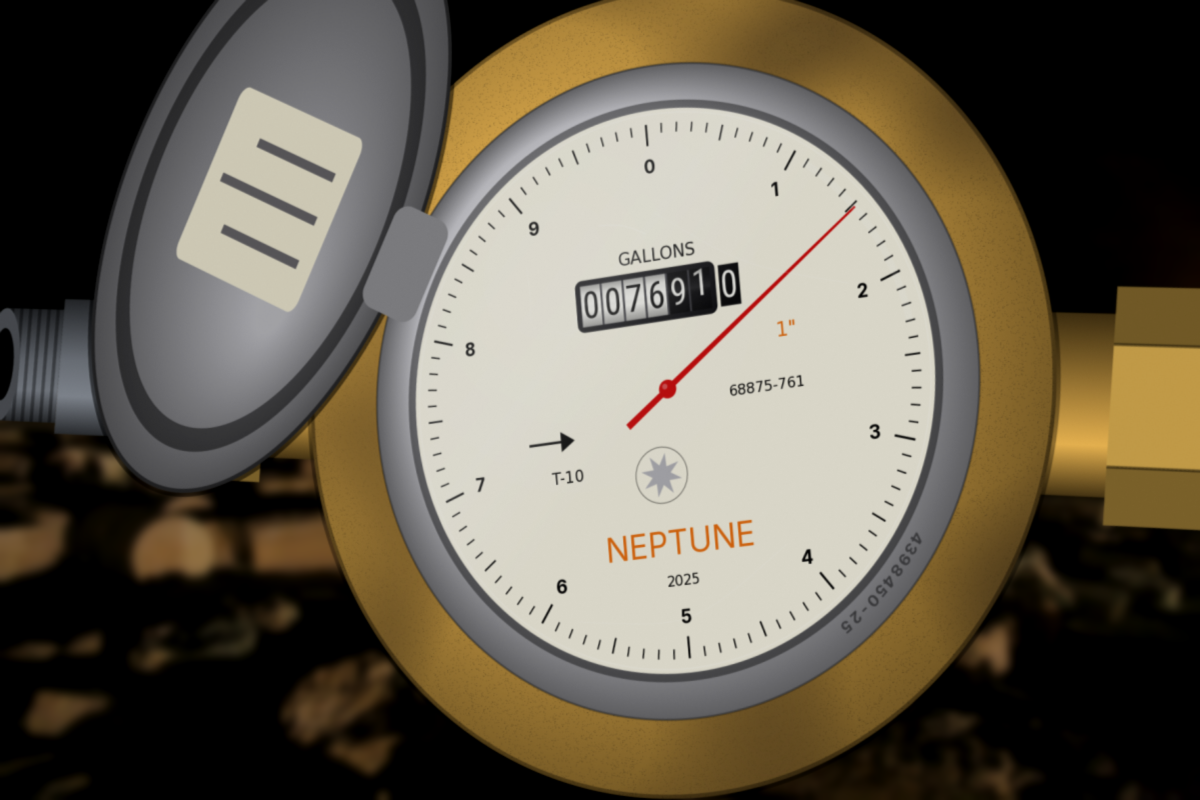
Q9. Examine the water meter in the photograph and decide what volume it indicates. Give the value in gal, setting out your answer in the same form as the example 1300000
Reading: 76911.5
